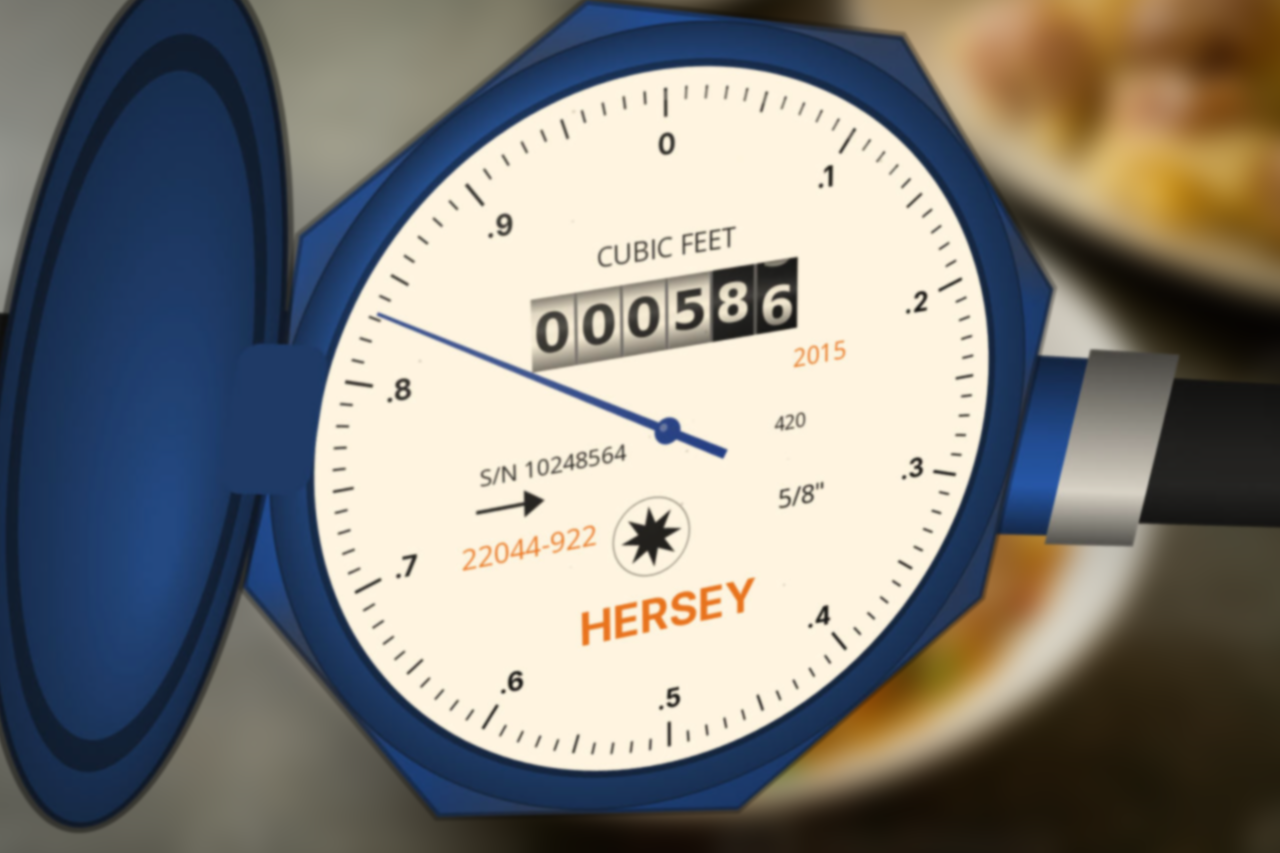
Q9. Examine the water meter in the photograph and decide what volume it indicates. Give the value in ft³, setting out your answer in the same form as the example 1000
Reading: 585.83
